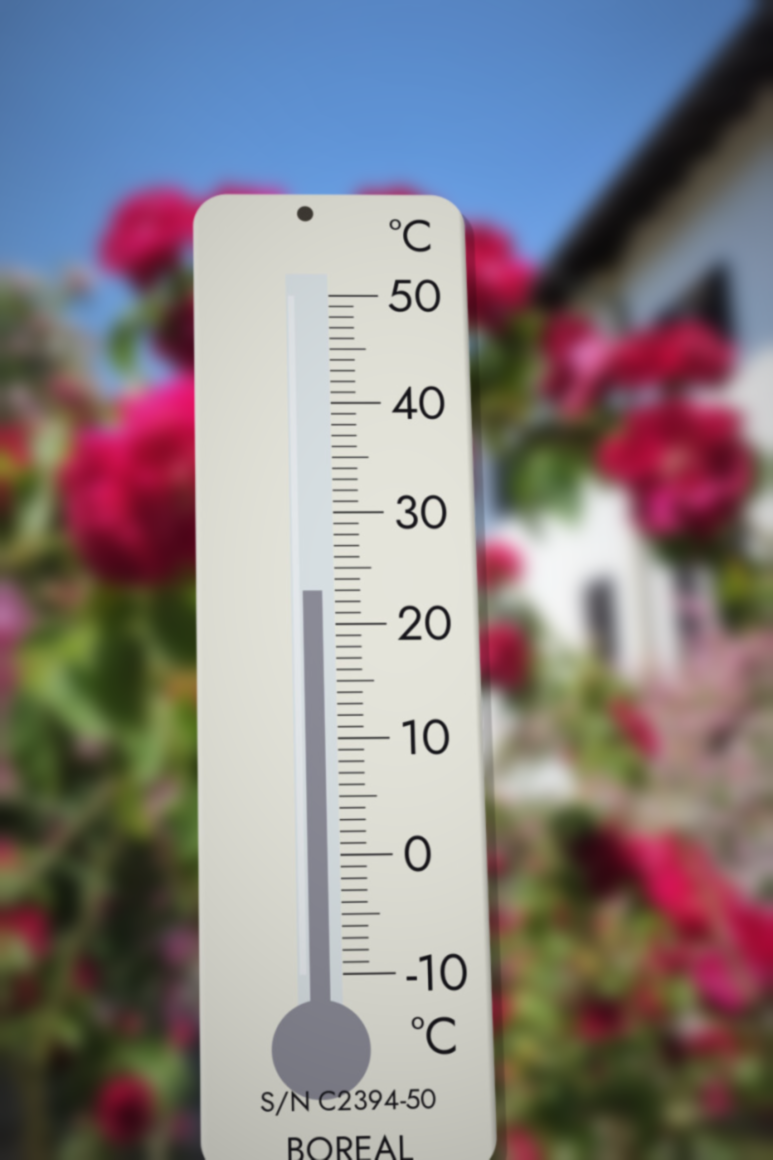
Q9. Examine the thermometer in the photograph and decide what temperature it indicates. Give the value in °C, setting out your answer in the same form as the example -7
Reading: 23
